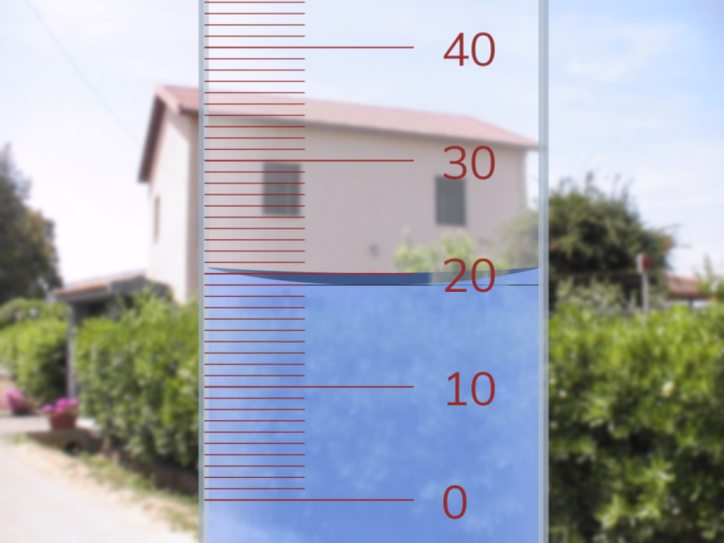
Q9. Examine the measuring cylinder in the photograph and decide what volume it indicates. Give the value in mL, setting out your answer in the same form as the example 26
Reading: 19
